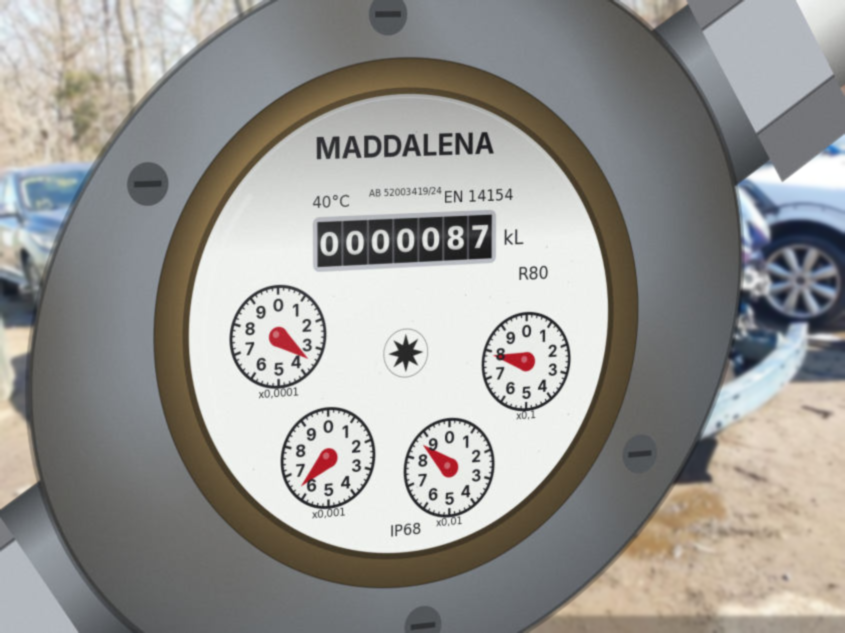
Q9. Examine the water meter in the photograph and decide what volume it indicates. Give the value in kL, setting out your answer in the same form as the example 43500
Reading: 87.7863
